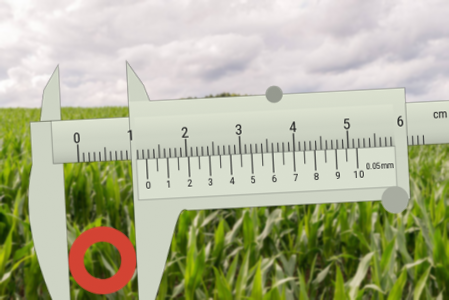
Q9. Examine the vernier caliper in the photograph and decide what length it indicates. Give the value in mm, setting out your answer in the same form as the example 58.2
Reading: 12.6
